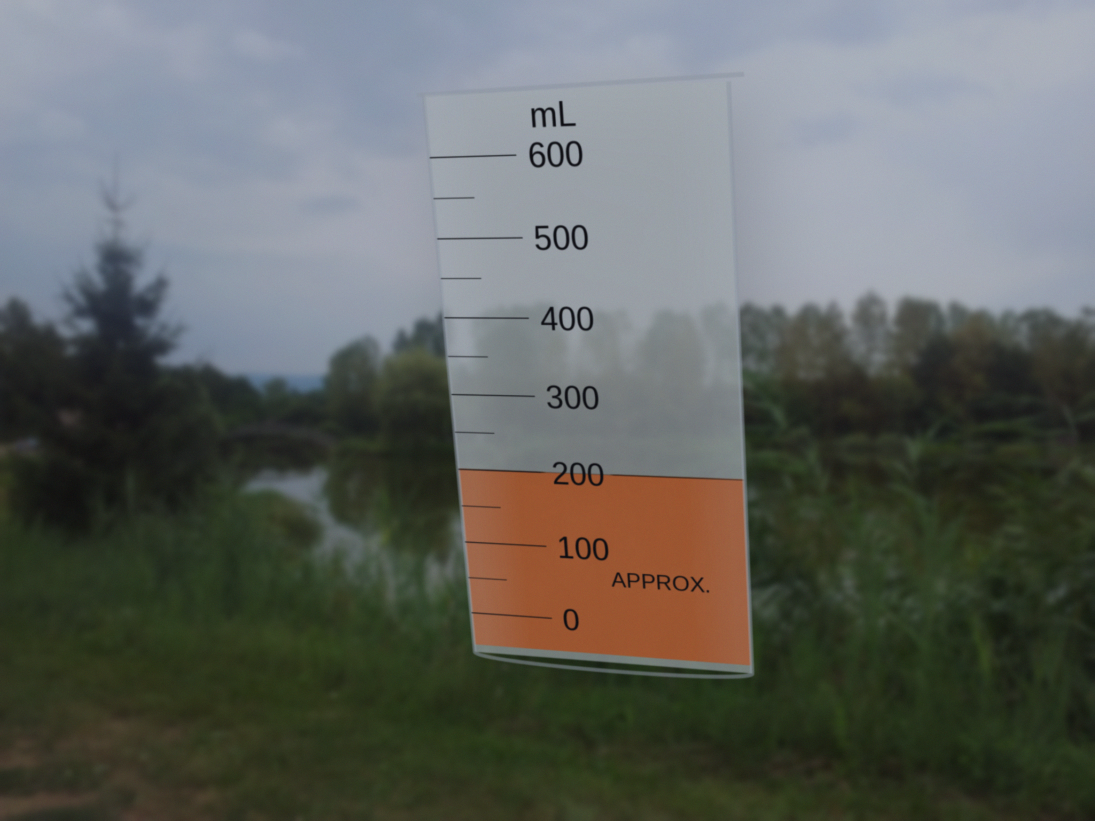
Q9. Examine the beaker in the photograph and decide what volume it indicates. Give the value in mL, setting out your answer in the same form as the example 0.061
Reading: 200
